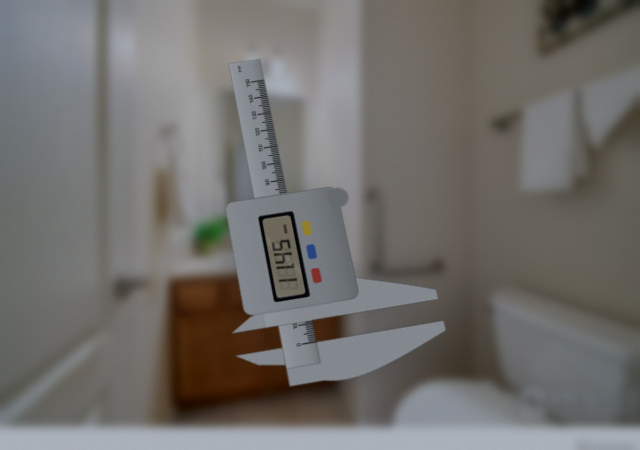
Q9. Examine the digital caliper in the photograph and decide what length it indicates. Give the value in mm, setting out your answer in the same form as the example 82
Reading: 11.45
